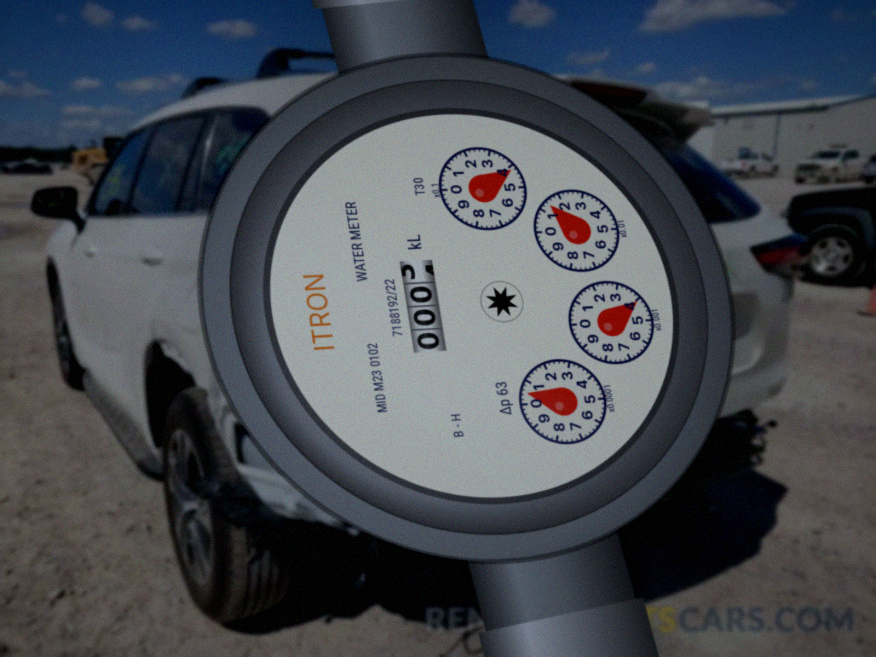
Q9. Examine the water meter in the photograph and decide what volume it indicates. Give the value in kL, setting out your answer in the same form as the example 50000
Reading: 3.4140
